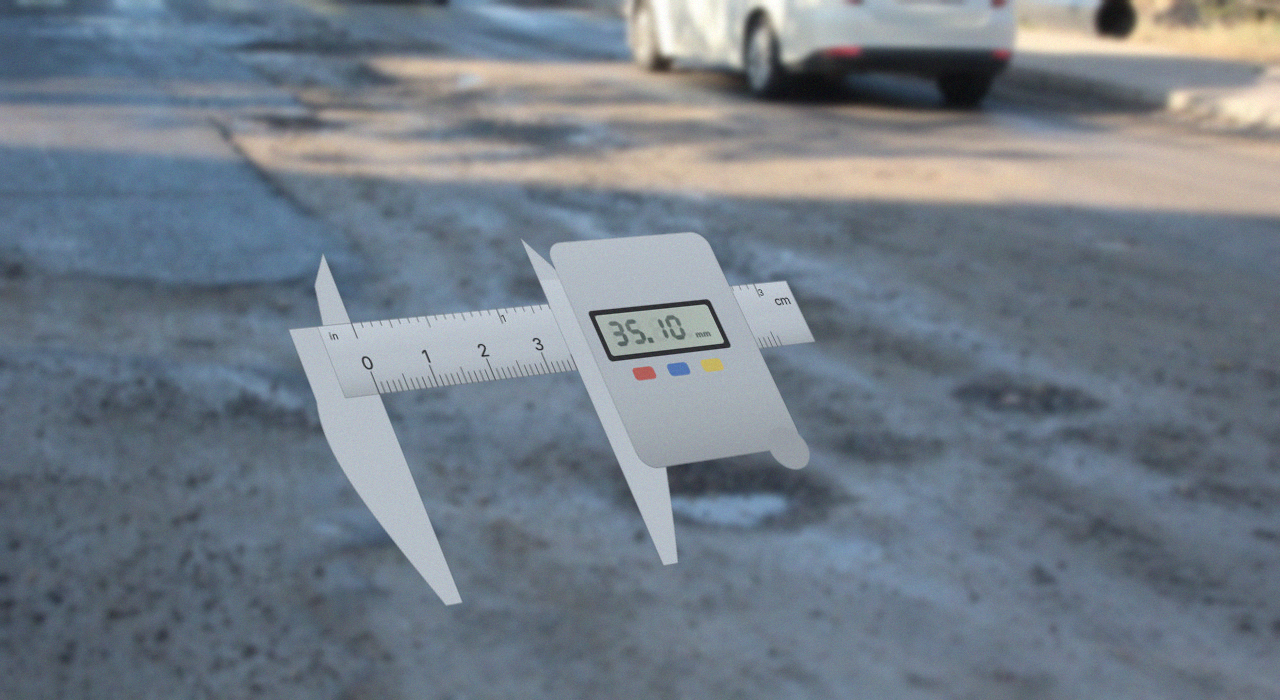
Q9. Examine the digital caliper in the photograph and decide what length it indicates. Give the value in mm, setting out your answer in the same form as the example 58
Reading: 35.10
